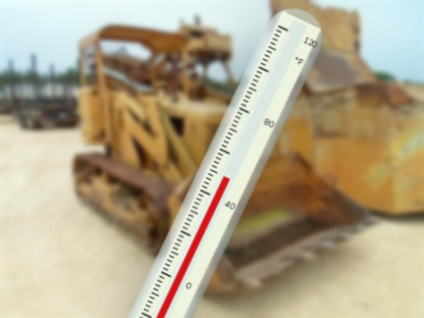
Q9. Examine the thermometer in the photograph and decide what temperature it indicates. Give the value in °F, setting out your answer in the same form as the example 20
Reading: 50
